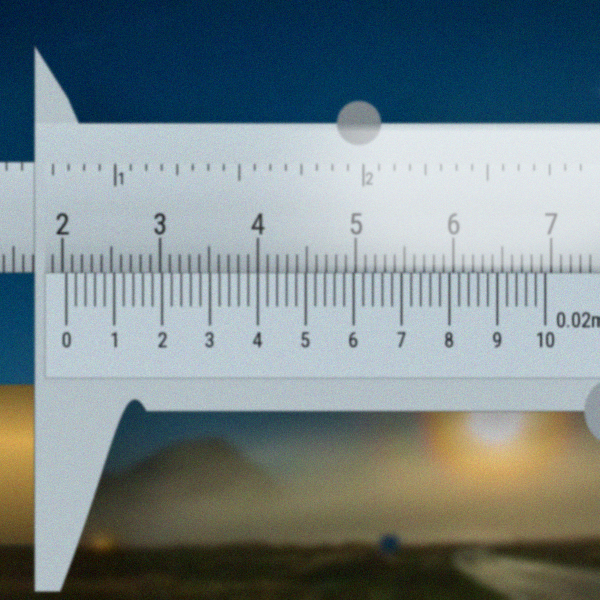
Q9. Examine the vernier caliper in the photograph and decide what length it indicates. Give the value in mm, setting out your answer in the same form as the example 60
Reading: 20.4
